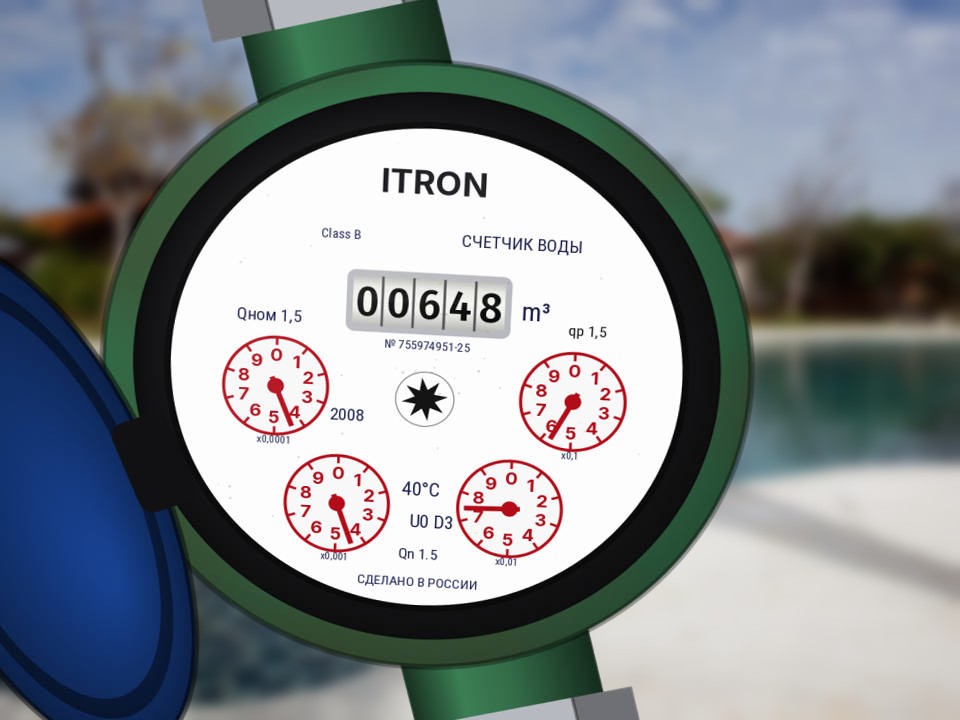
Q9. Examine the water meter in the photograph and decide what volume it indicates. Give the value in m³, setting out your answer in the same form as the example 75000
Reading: 648.5744
